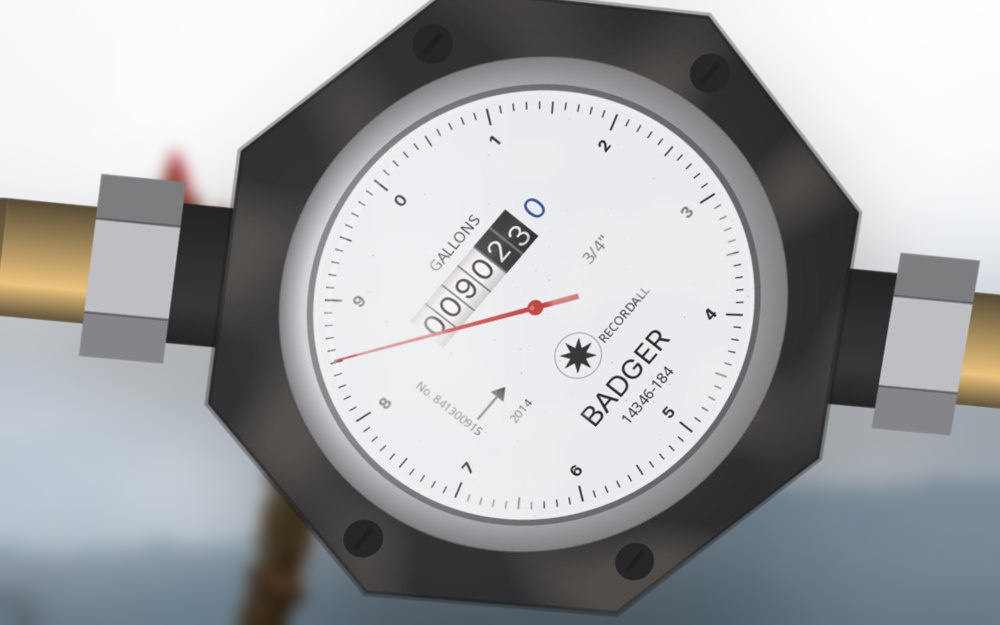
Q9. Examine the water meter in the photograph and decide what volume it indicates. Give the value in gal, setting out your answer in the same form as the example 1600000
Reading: 90228.5
